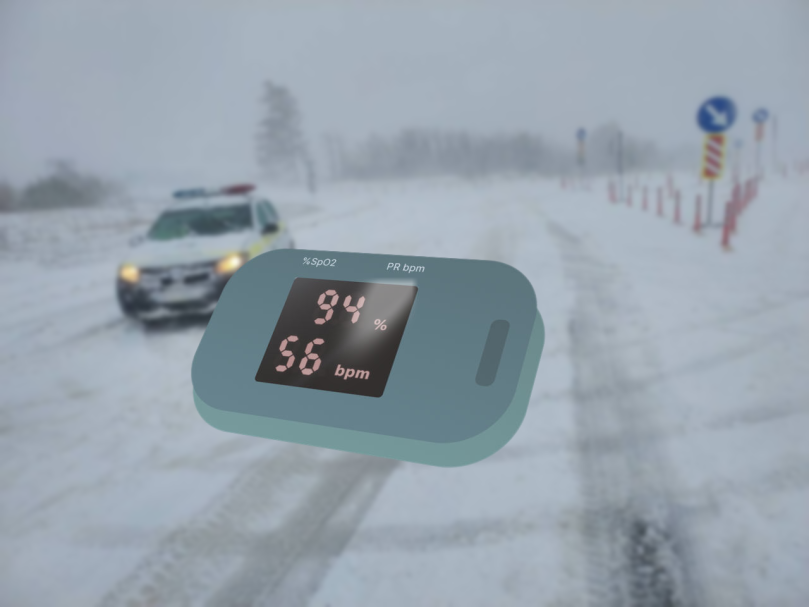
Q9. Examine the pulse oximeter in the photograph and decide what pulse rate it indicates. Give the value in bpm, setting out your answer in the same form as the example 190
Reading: 56
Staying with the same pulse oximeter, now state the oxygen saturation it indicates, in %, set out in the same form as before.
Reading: 94
